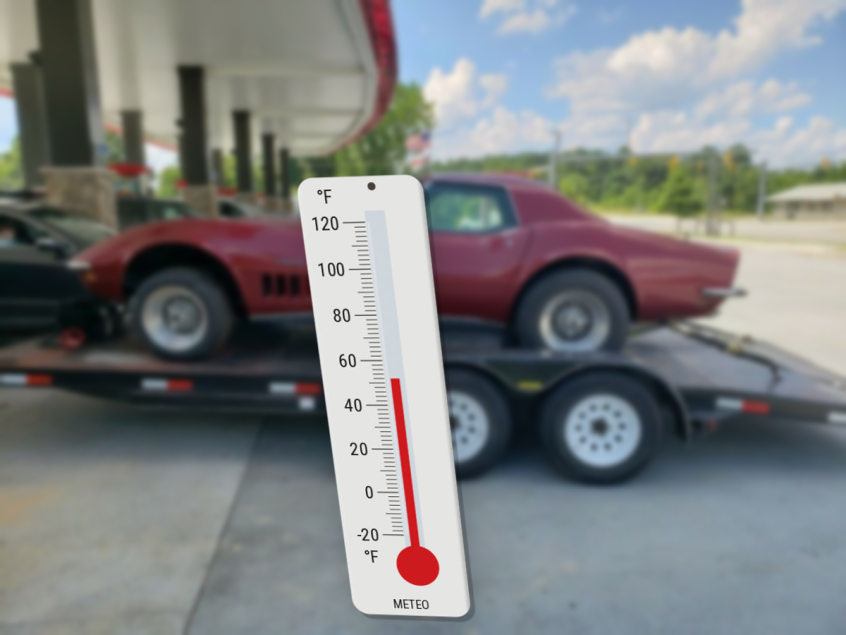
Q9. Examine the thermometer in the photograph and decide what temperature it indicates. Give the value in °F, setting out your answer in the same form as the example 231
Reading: 52
